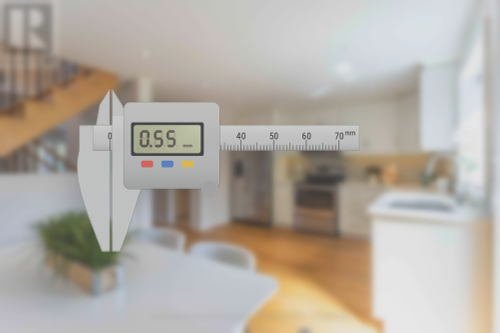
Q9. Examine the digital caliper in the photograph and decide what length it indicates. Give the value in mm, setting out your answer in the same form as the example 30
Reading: 0.55
